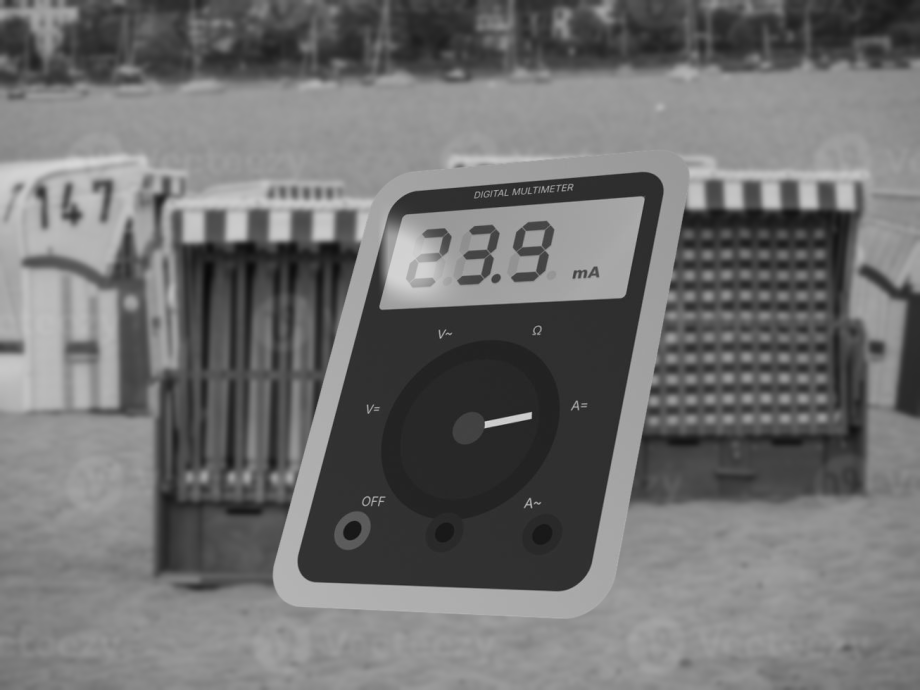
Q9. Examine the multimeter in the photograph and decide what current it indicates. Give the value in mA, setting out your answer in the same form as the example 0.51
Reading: 23.9
